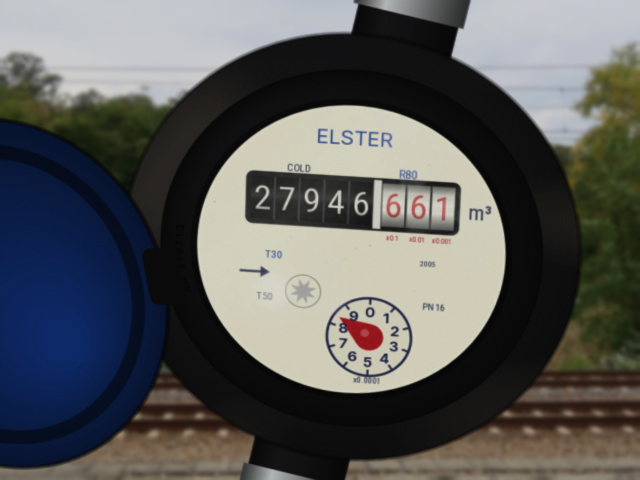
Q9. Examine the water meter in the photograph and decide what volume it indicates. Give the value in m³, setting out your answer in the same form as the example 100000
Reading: 27946.6618
